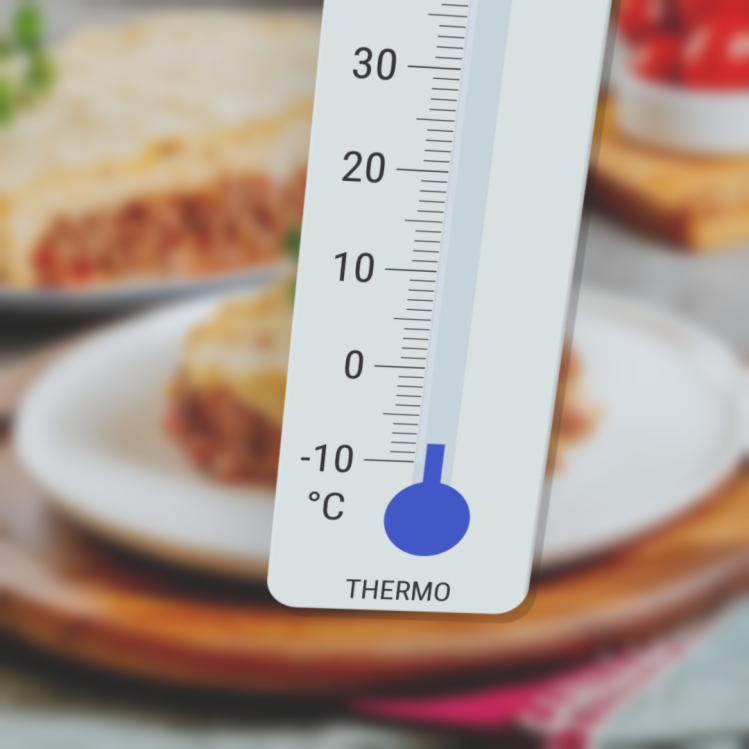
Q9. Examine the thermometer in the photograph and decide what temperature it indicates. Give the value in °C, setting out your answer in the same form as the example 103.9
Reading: -8
